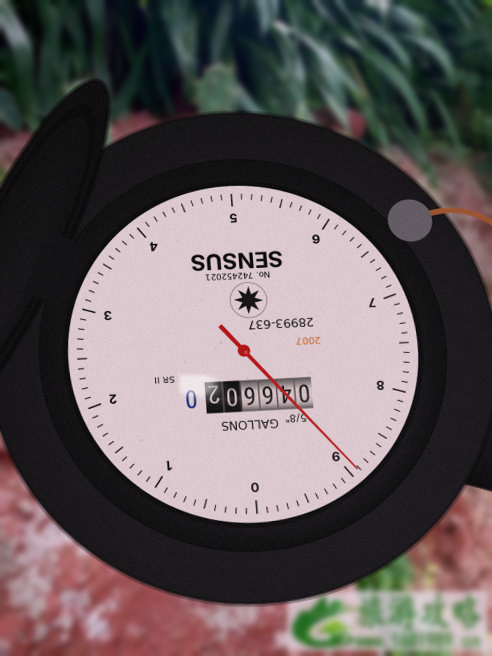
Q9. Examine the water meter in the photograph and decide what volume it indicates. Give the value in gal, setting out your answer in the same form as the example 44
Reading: 466018.9
